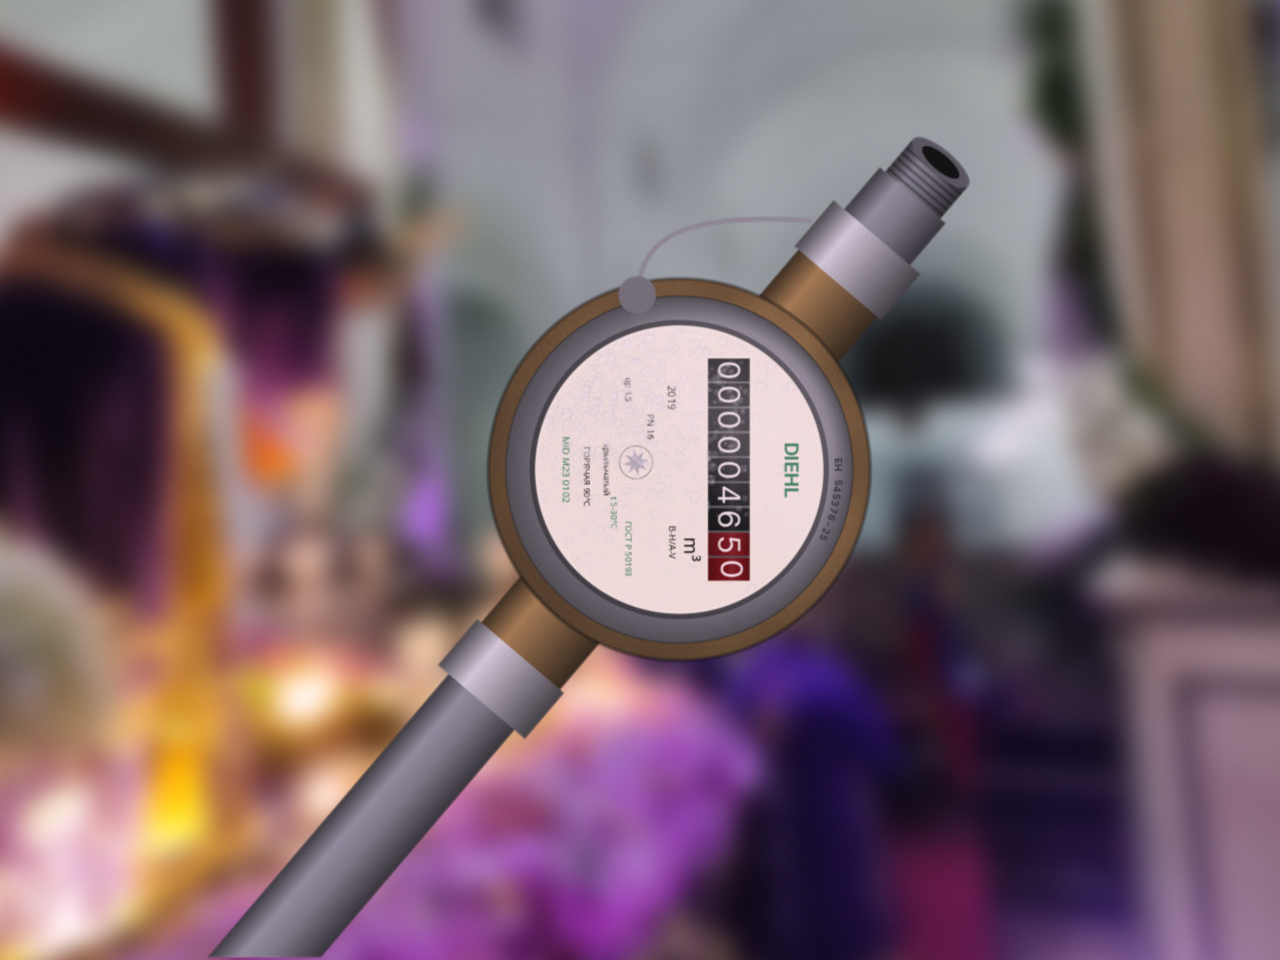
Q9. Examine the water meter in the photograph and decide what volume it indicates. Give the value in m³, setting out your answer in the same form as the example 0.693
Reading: 46.50
